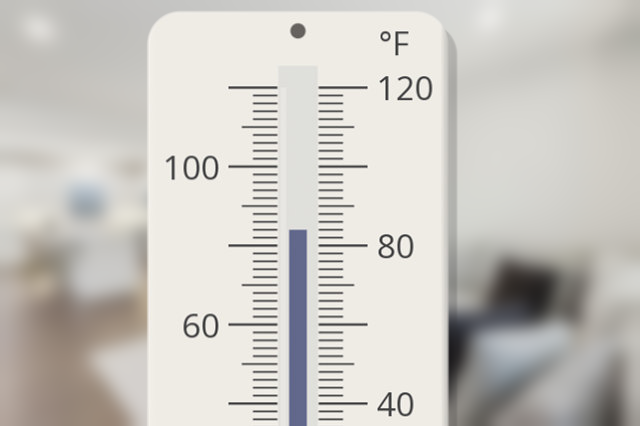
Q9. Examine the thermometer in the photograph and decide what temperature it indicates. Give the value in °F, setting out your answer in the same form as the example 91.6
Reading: 84
